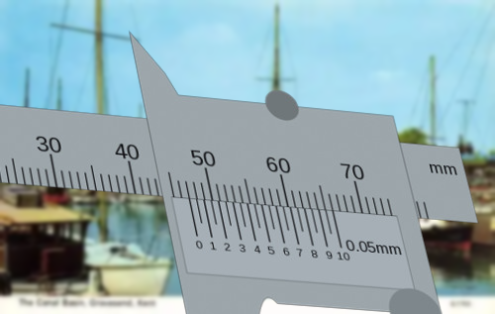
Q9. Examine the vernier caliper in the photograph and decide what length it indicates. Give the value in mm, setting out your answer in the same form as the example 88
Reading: 47.0
